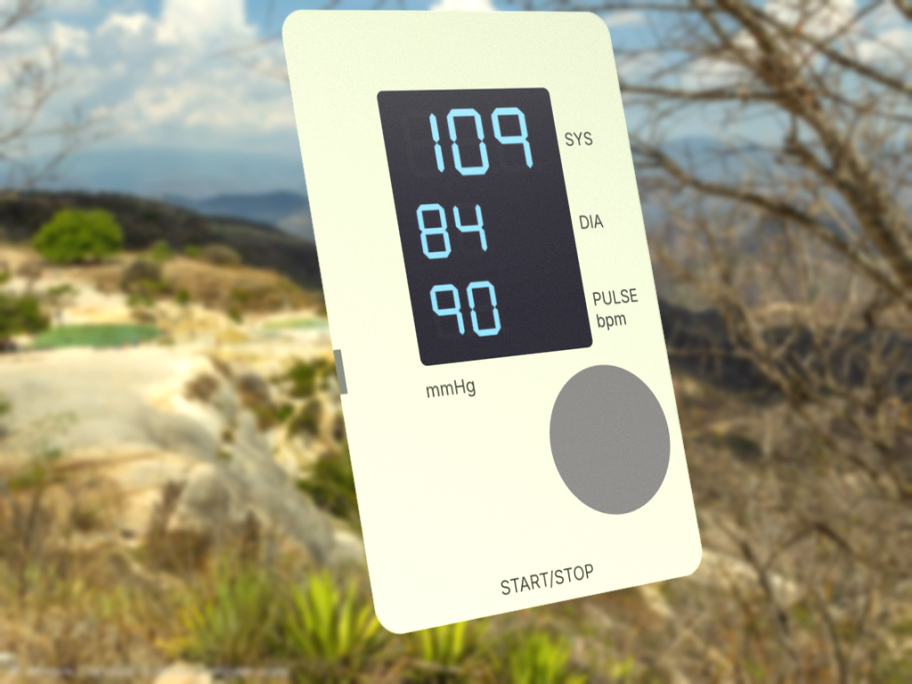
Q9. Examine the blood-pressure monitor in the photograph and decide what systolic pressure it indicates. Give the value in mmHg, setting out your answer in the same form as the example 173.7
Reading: 109
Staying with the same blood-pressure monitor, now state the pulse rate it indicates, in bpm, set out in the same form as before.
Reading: 90
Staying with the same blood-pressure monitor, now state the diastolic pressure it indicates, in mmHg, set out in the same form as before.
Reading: 84
